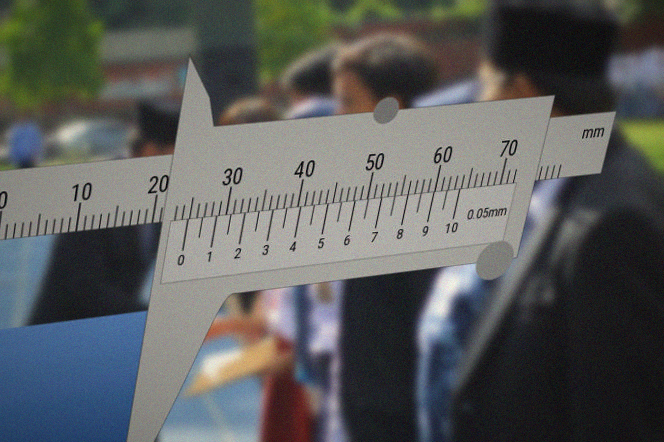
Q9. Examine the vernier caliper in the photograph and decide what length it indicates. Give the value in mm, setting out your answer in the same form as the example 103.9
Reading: 24.8
